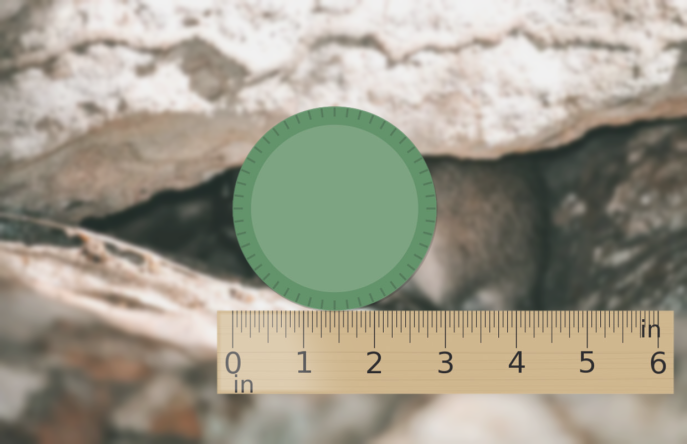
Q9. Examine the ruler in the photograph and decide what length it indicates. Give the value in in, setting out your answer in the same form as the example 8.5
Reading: 2.875
